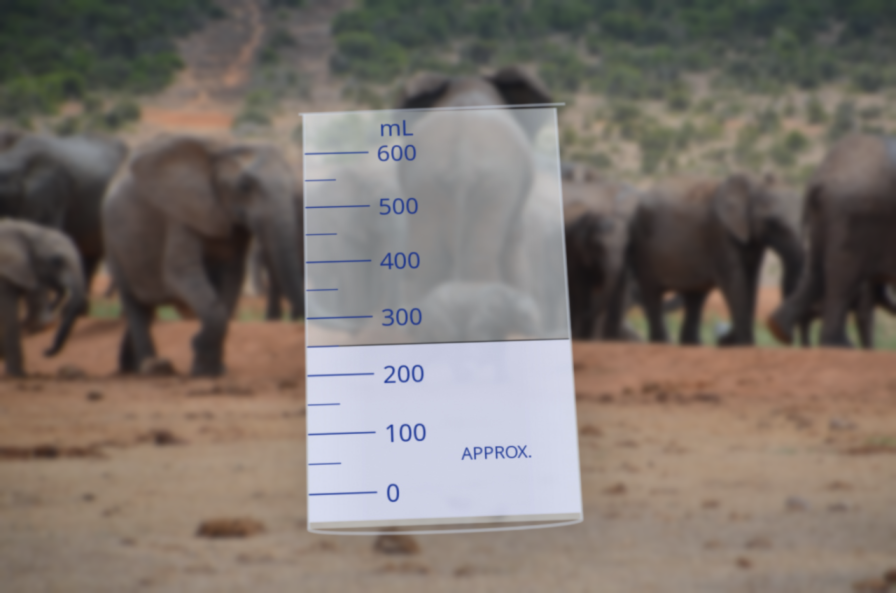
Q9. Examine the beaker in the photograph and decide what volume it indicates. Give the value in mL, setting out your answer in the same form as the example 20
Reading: 250
